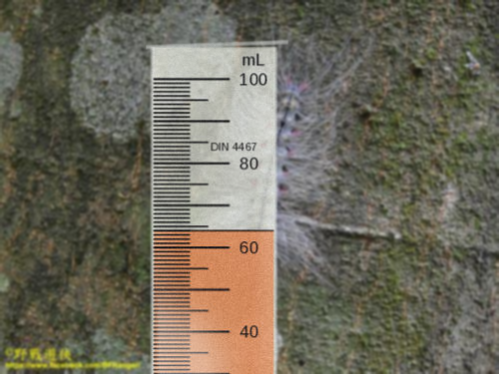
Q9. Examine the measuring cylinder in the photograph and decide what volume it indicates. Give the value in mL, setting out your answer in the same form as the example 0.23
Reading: 64
